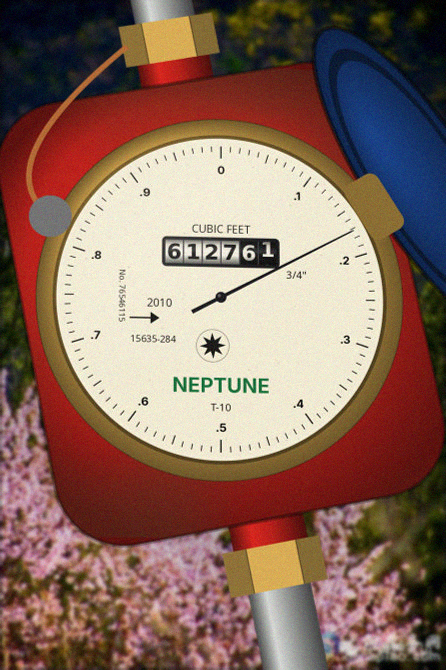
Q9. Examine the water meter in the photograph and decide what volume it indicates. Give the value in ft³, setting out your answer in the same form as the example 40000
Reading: 612761.17
